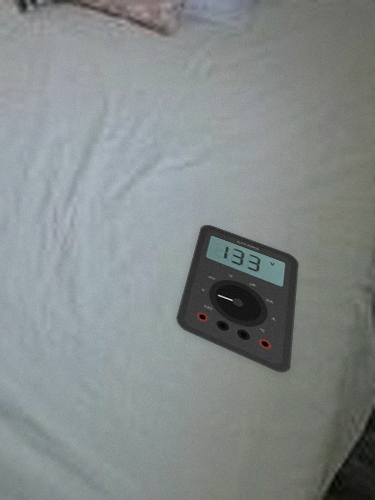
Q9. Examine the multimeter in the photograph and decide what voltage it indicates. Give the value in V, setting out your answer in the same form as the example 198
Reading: 133
